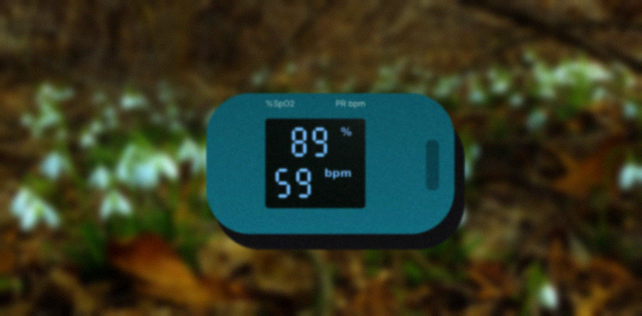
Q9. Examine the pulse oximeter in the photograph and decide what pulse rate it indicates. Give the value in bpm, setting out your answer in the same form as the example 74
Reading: 59
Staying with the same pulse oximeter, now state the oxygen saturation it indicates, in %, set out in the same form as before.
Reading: 89
